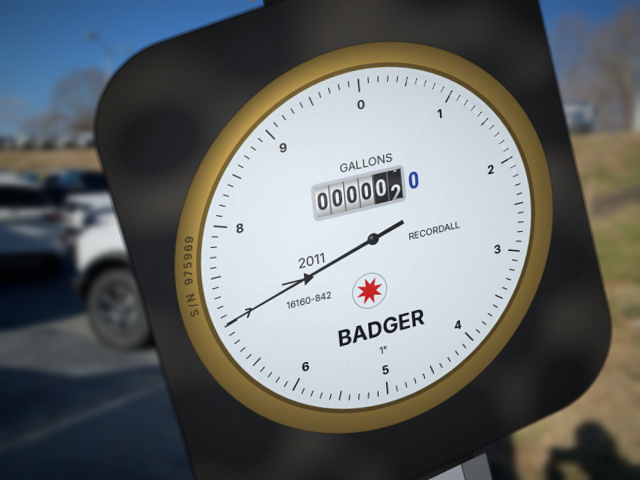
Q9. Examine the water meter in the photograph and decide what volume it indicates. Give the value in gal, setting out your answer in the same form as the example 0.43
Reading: 17.0
